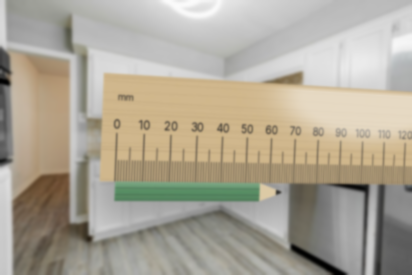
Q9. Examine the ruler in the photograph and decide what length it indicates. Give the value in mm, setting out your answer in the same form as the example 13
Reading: 65
